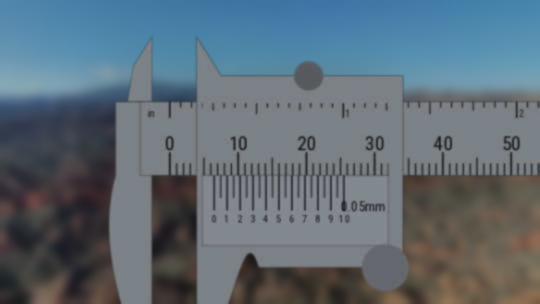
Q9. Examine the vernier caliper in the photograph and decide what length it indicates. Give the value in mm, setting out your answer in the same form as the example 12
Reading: 6.5
